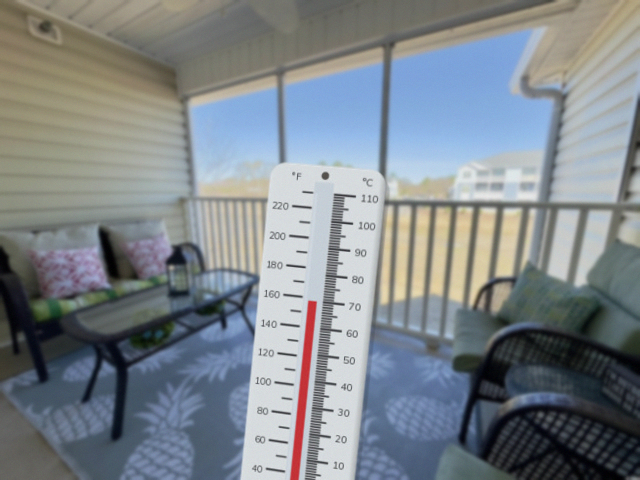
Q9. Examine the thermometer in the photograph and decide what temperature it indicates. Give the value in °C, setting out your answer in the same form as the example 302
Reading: 70
